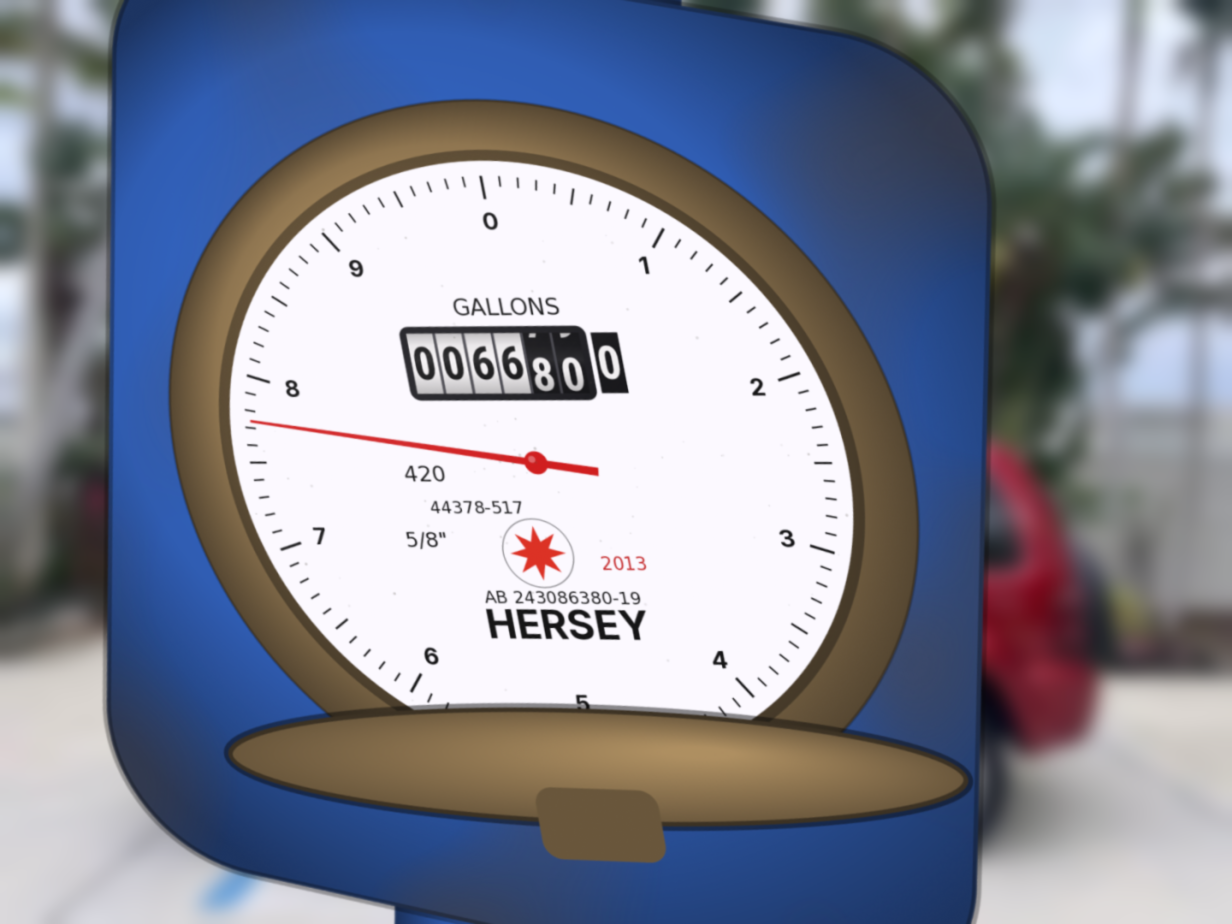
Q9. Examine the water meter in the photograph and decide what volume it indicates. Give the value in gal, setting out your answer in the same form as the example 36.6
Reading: 66797.7
